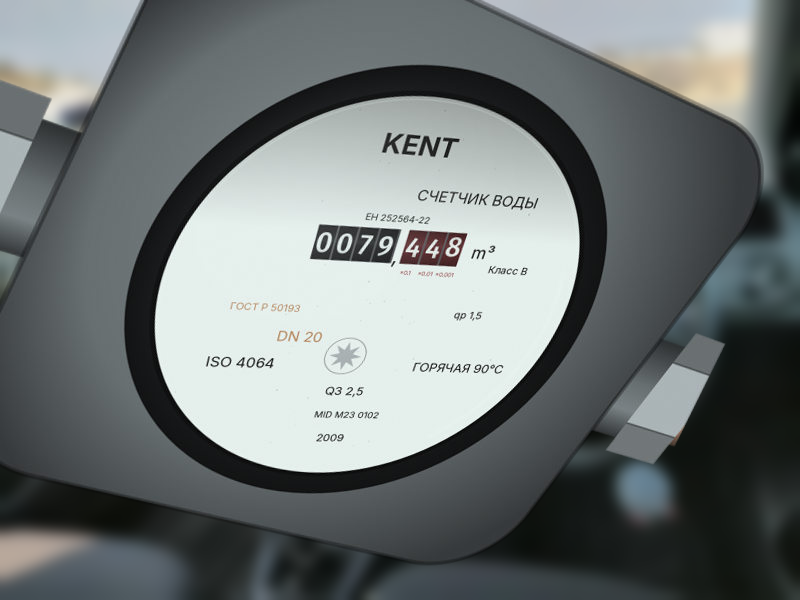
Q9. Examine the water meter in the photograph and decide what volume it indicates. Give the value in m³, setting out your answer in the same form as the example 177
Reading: 79.448
